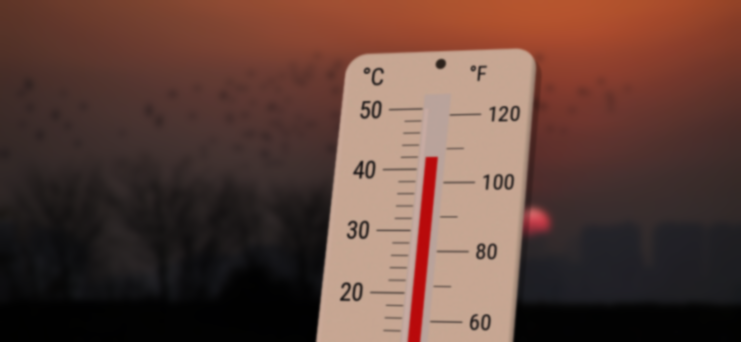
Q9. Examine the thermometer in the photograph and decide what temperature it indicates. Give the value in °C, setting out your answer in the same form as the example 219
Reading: 42
